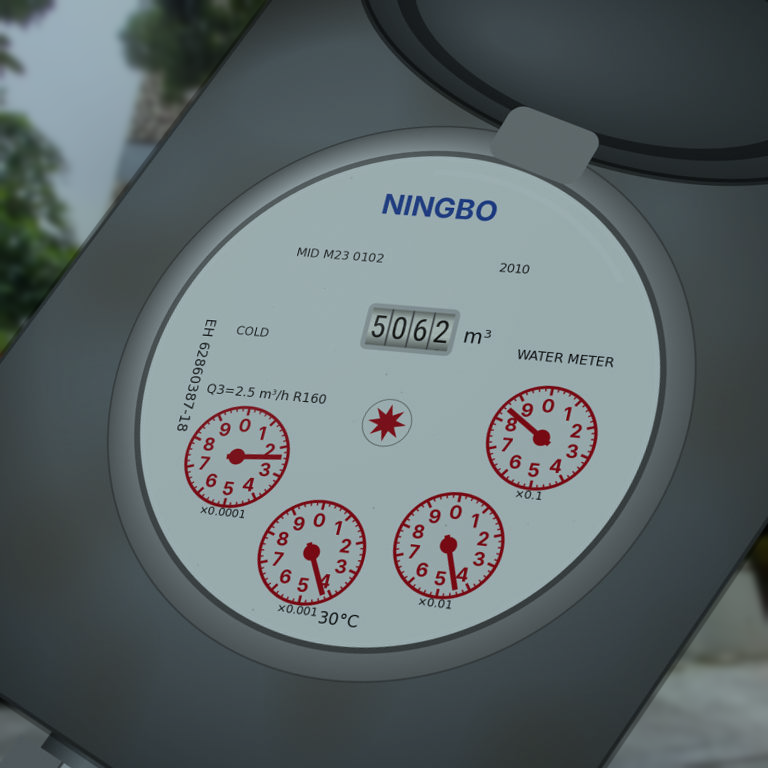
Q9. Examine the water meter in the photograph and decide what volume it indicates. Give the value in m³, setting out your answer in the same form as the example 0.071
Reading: 5062.8442
